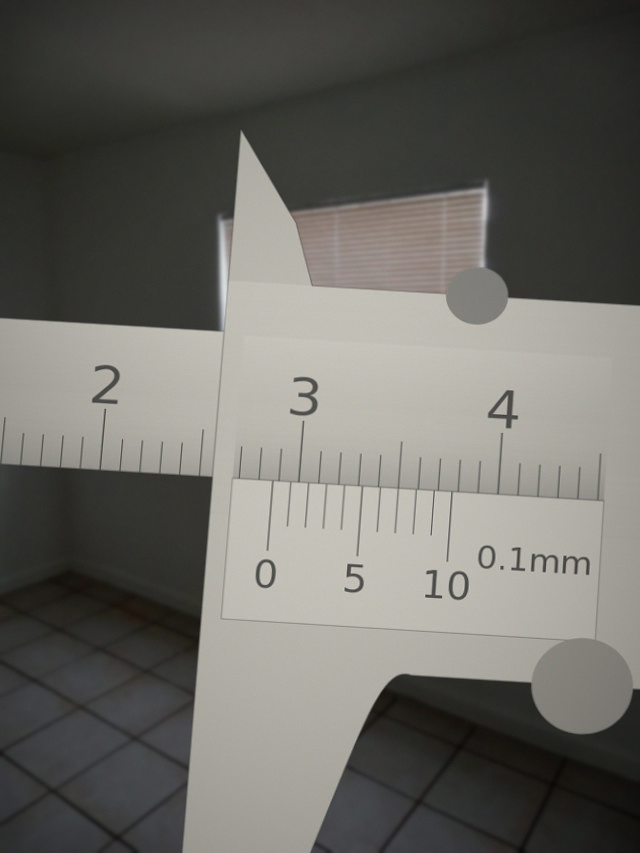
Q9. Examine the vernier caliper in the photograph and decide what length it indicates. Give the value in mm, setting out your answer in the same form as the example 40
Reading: 28.7
